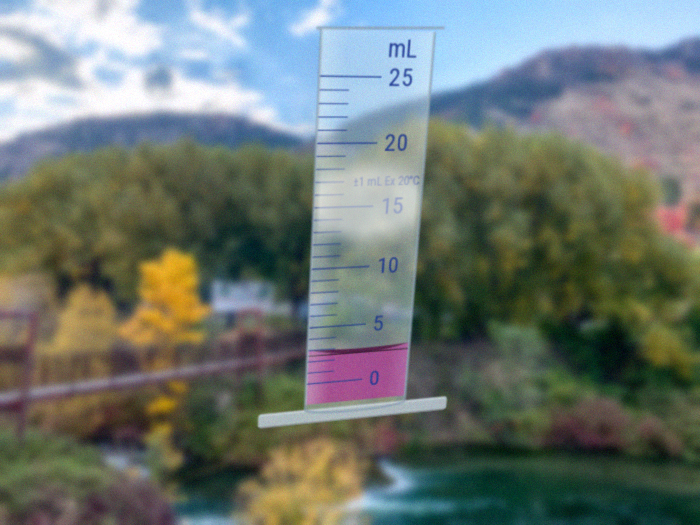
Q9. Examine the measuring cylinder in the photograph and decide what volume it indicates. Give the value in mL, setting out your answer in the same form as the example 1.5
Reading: 2.5
